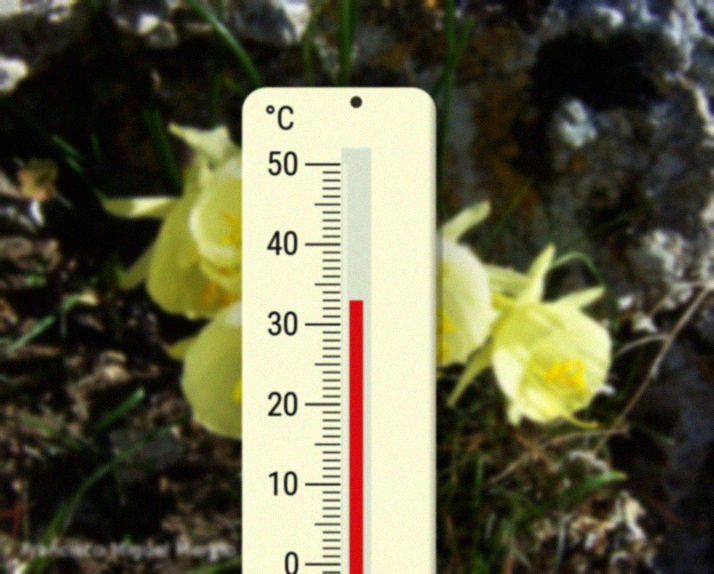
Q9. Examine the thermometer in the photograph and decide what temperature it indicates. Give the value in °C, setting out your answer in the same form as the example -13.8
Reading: 33
